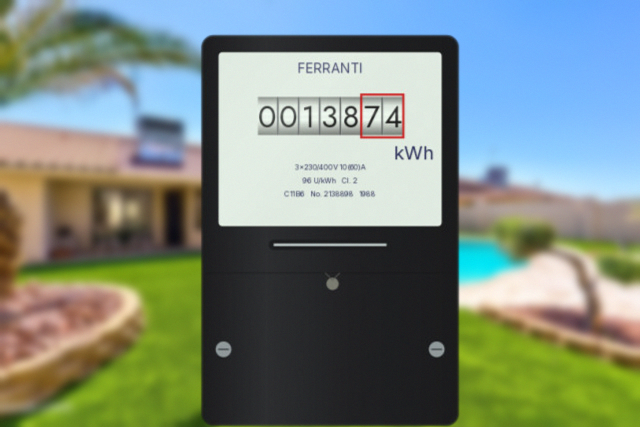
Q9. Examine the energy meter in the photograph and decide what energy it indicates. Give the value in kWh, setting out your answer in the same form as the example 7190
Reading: 138.74
